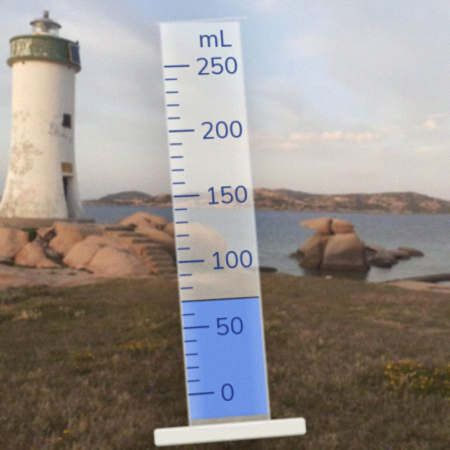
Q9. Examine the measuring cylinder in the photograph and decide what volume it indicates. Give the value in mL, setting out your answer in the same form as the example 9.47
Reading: 70
